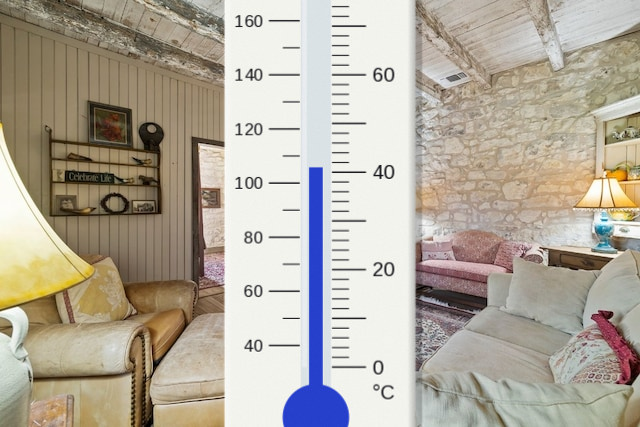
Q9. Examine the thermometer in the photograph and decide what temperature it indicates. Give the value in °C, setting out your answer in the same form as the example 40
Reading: 41
